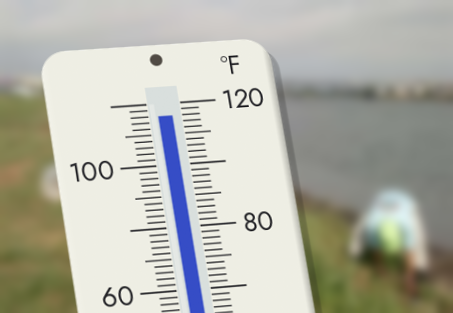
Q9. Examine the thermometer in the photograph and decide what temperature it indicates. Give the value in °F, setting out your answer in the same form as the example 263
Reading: 116
